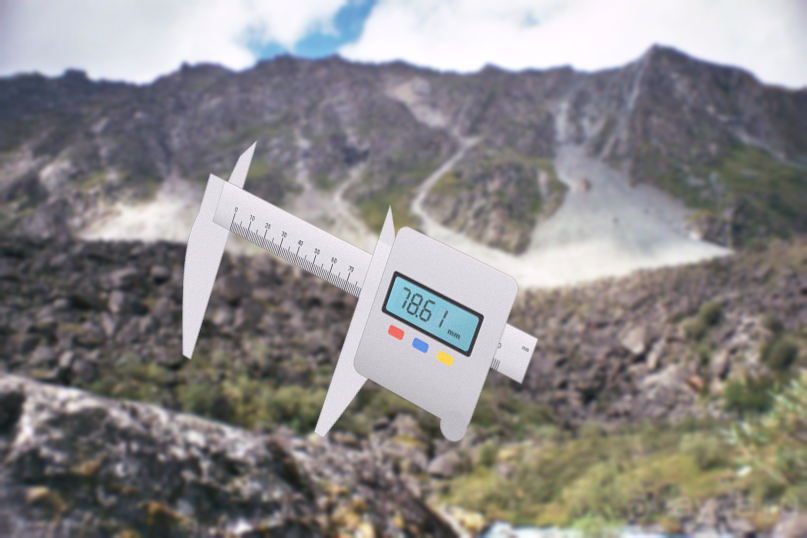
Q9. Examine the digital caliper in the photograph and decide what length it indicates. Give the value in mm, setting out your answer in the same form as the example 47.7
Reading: 78.61
